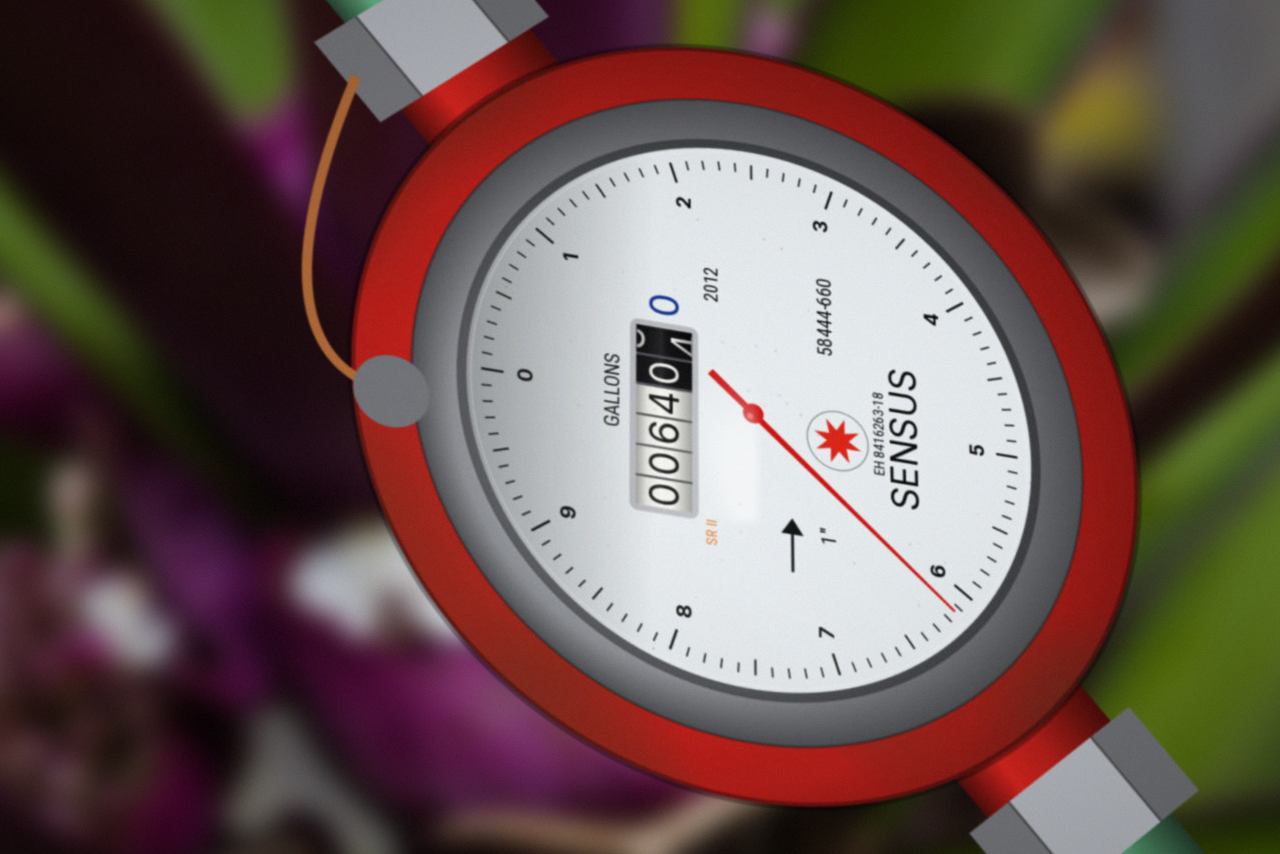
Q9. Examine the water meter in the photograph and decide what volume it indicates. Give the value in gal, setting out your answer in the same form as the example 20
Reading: 64036.1
